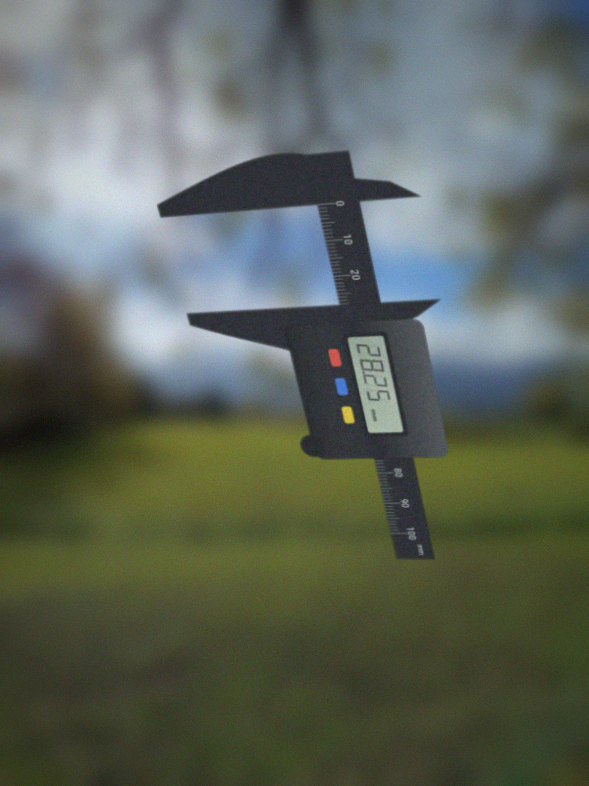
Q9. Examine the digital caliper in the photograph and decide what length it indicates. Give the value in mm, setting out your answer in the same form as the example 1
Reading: 28.25
